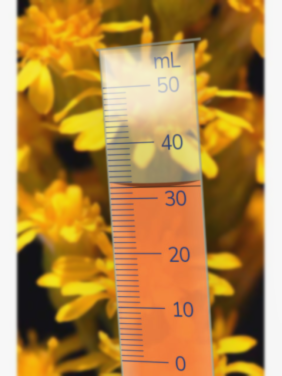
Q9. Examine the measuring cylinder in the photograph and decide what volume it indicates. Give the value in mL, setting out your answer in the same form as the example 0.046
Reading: 32
